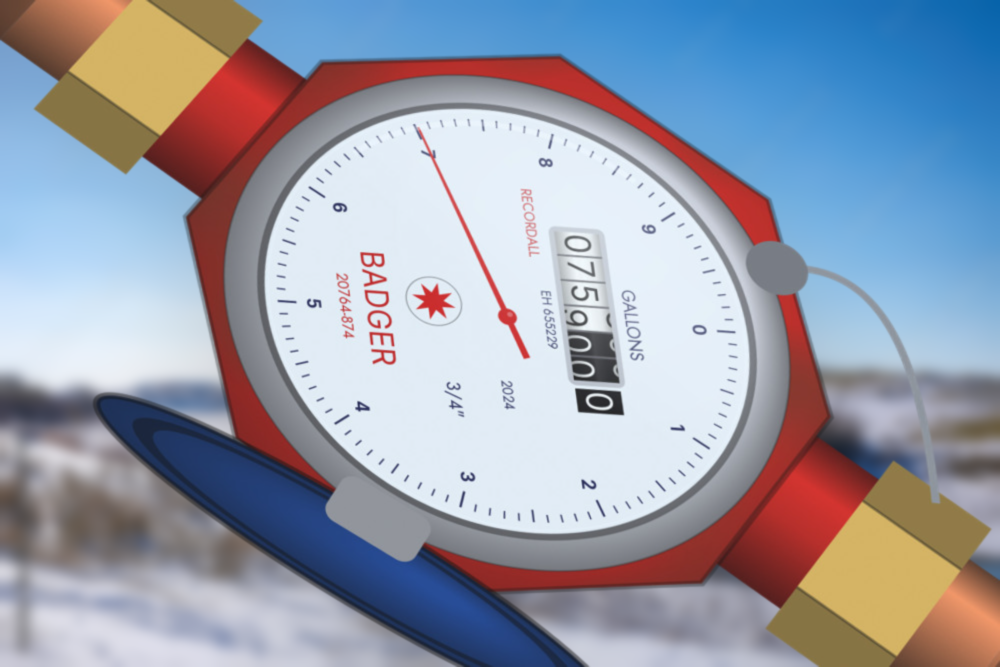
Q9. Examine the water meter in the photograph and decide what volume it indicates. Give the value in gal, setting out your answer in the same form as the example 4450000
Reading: 758997.0
